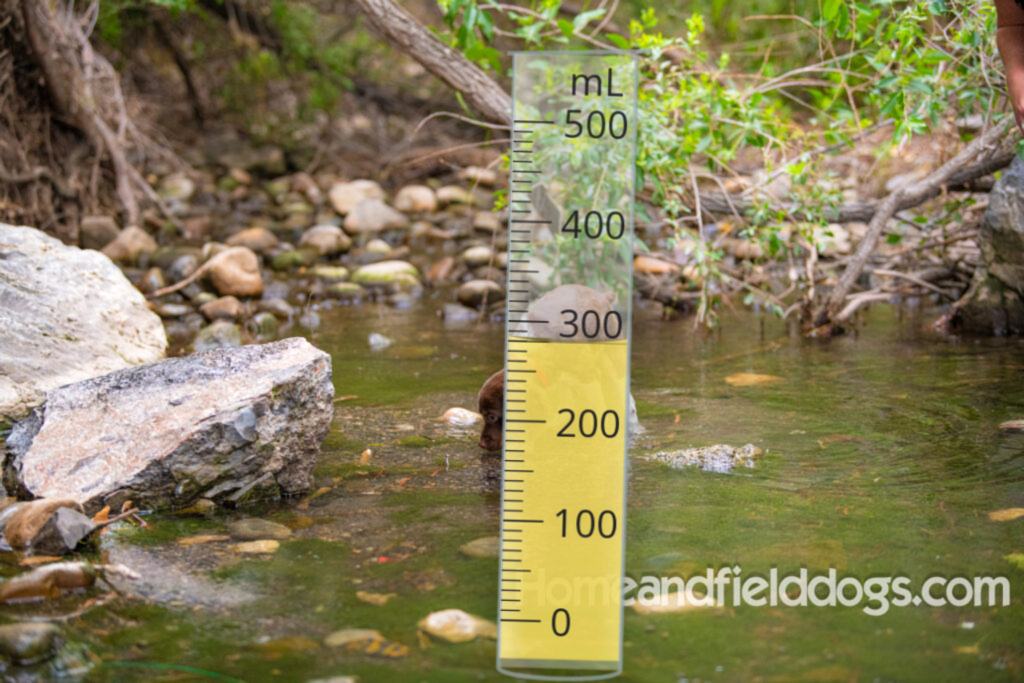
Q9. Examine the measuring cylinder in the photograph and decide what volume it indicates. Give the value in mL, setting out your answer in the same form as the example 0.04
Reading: 280
